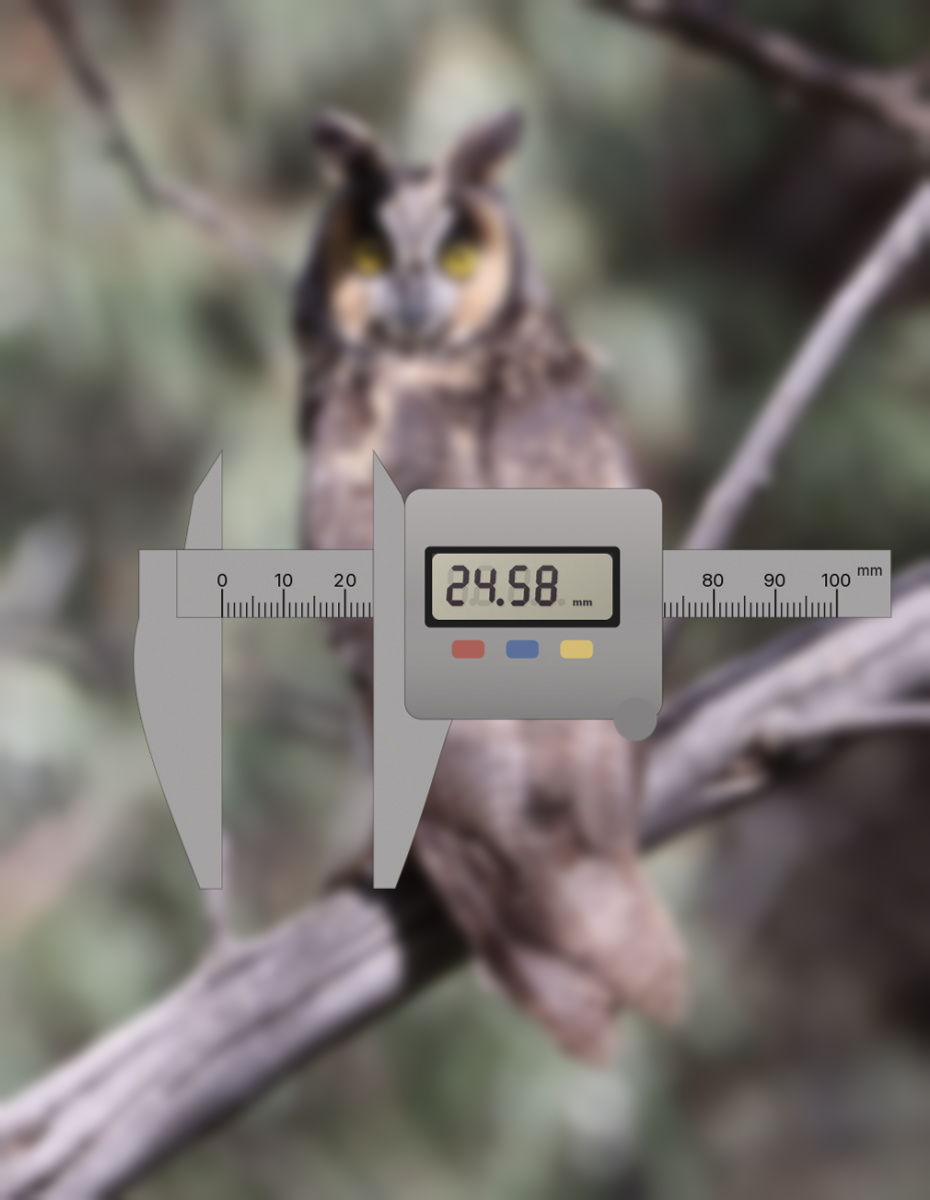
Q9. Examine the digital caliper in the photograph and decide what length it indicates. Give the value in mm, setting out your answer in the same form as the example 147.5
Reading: 24.58
